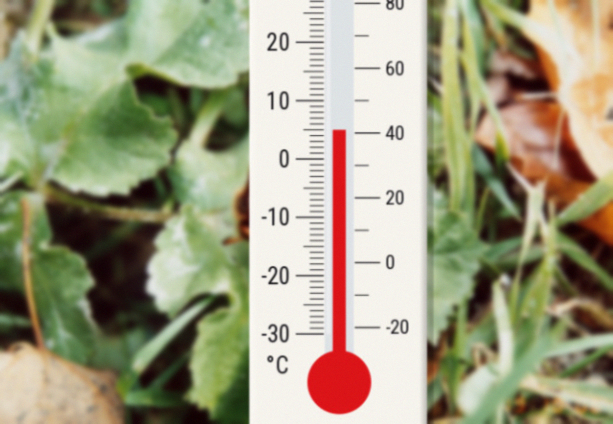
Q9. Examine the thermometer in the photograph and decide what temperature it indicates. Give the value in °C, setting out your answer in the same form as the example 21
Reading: 5
